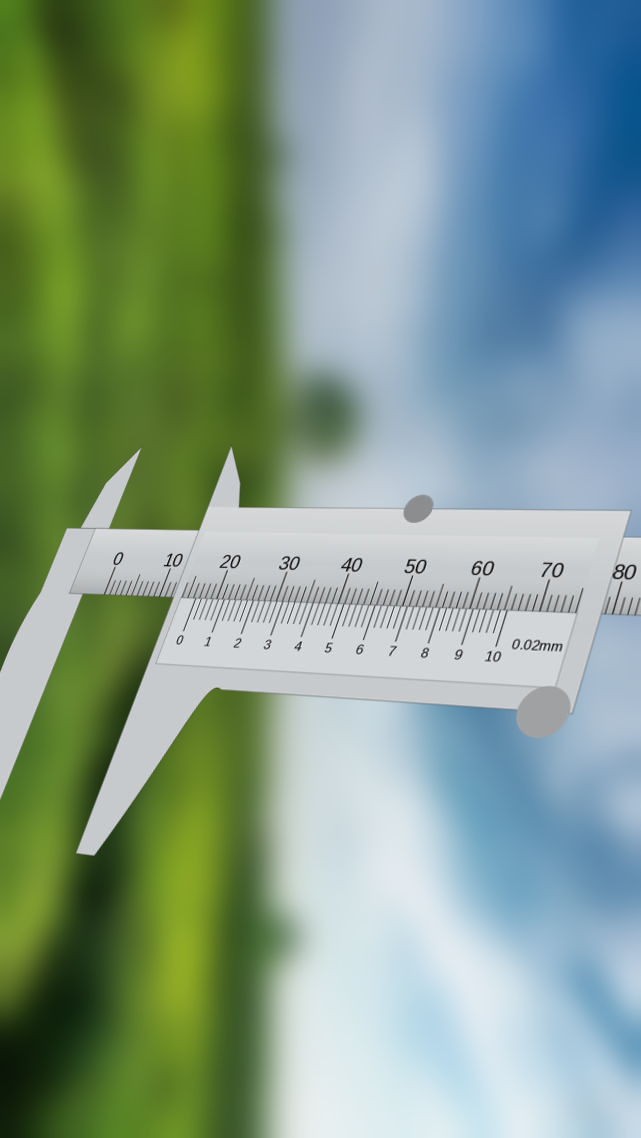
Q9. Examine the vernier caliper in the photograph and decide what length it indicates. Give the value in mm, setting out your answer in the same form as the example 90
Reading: 16.4
